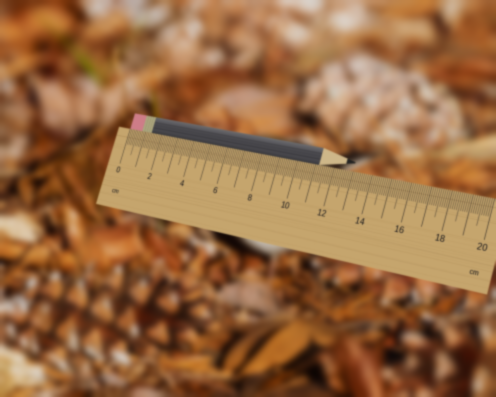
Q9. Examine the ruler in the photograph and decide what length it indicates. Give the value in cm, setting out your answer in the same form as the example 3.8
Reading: 13
